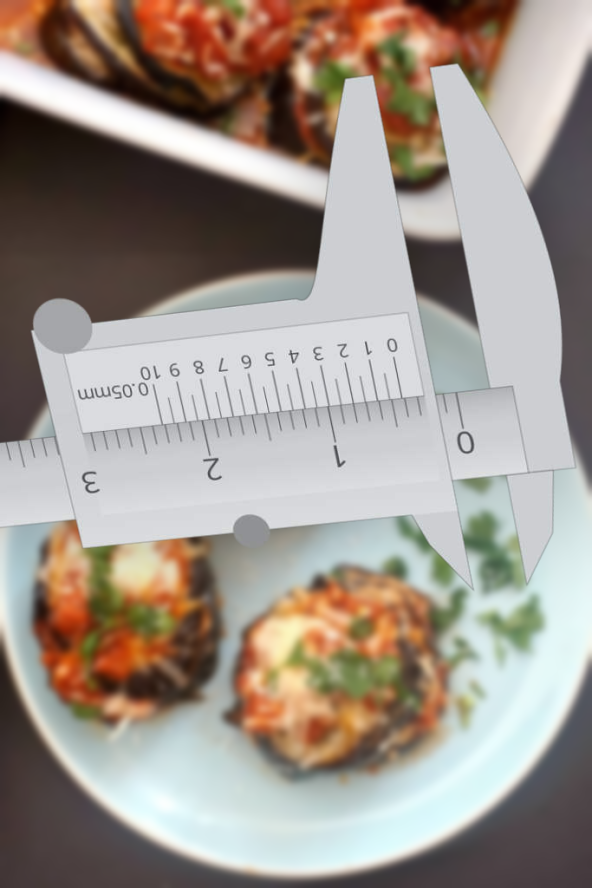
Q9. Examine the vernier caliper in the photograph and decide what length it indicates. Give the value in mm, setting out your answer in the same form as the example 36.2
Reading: 4.2
